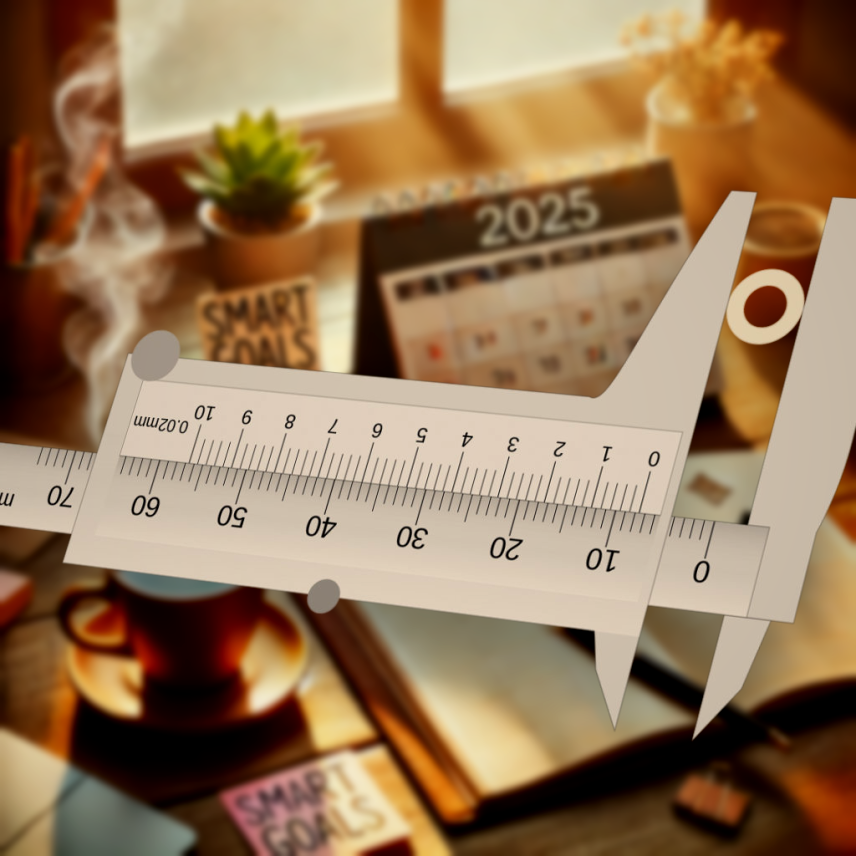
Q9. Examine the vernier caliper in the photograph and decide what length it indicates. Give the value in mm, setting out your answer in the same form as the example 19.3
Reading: 7.6
